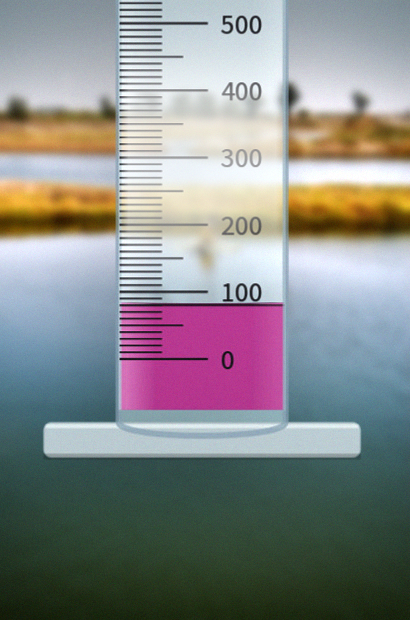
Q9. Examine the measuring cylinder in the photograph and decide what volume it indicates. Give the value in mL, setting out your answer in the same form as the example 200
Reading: 80
